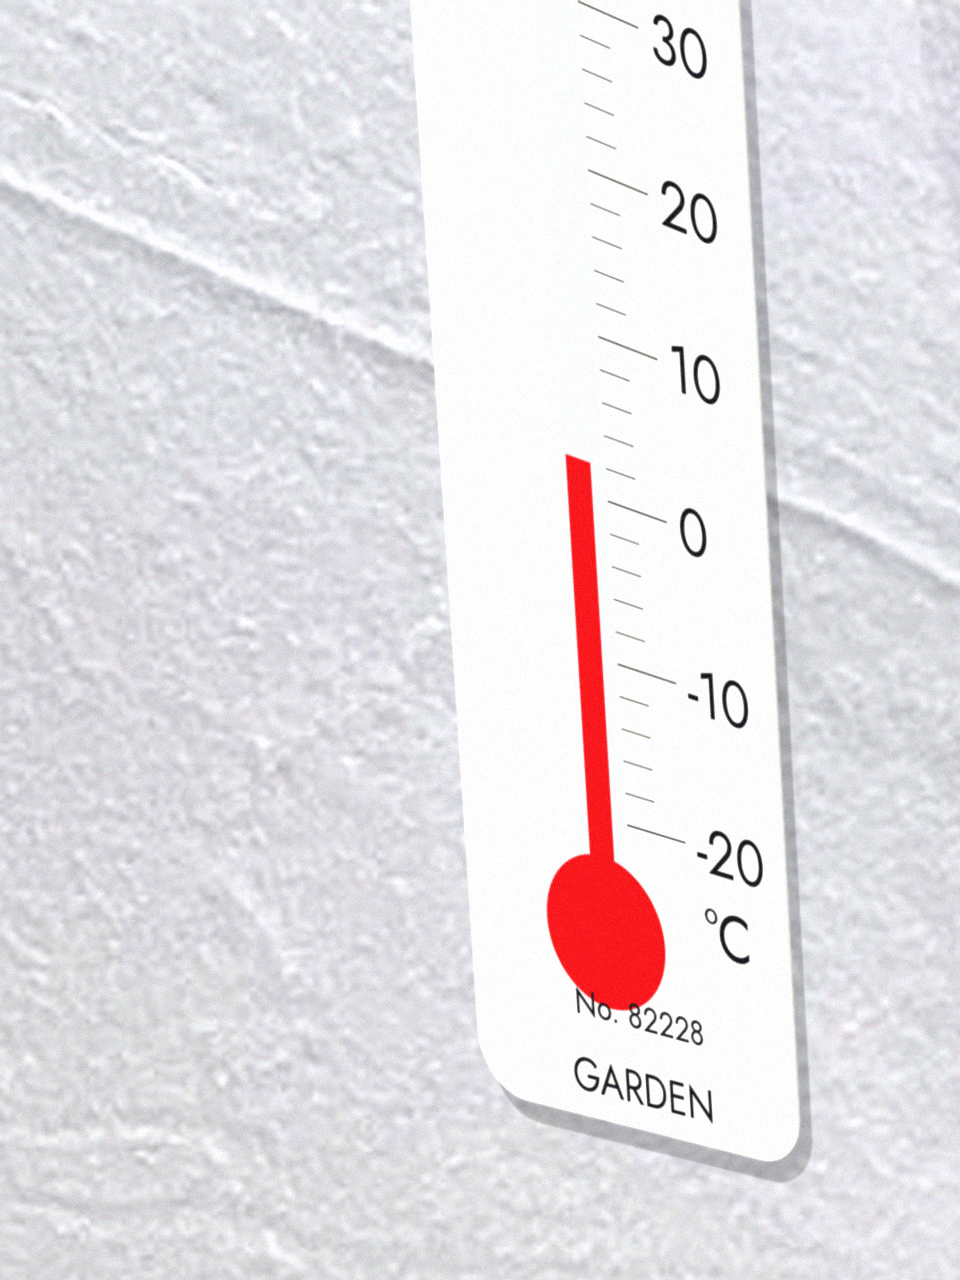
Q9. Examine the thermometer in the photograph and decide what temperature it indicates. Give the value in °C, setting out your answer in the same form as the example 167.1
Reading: 2
